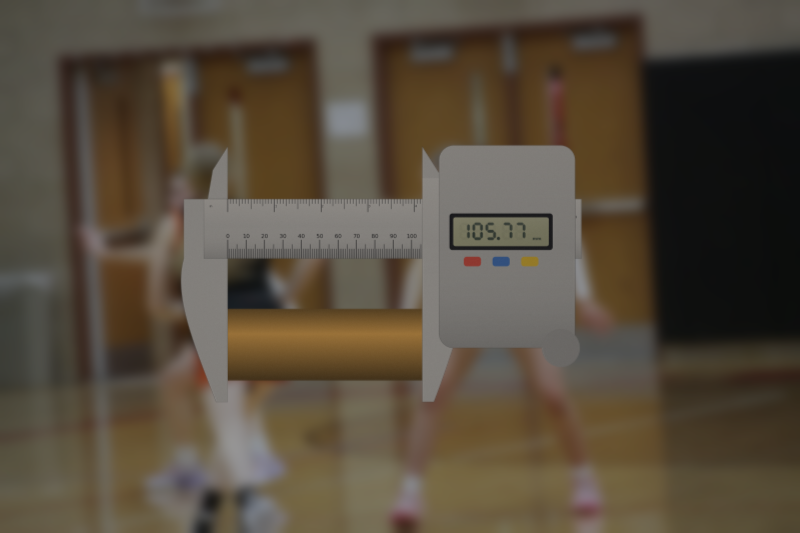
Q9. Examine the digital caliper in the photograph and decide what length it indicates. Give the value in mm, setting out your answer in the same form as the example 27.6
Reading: 105.77
